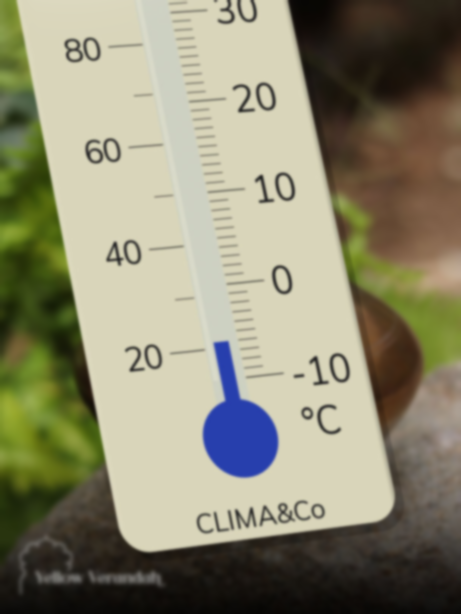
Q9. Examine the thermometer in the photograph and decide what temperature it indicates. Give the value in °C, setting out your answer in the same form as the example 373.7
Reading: -6
